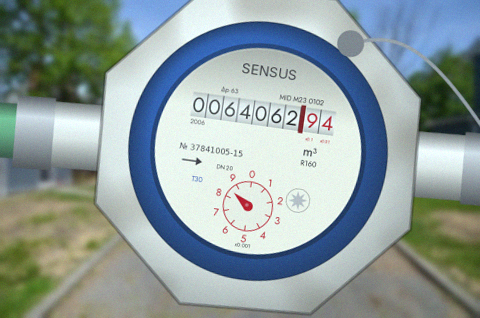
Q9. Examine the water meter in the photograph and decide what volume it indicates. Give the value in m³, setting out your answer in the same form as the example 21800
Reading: 64062.948
